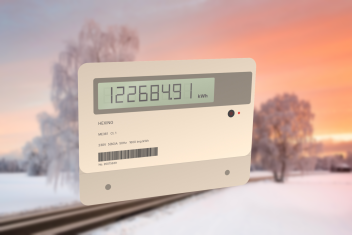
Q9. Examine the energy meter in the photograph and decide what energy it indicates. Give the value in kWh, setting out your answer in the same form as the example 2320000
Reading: 122684.91
